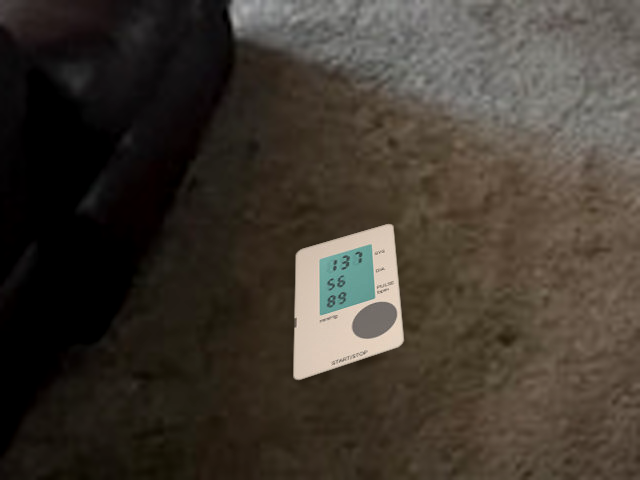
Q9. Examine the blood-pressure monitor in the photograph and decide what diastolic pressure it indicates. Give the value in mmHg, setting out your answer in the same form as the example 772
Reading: 56
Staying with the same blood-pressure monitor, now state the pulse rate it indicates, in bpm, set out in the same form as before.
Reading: 89
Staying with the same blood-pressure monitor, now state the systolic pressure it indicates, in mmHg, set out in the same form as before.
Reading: 137
